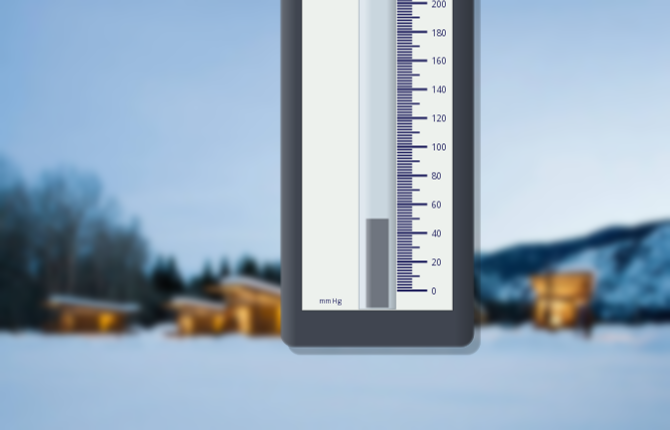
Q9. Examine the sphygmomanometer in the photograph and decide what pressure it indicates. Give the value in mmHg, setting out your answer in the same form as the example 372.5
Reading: 50
